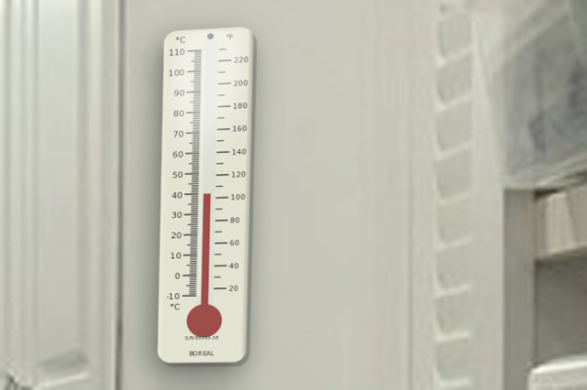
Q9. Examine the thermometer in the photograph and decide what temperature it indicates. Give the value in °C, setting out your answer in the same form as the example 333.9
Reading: 40
